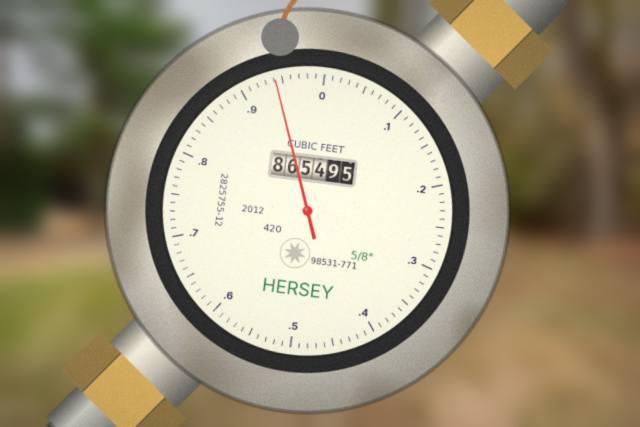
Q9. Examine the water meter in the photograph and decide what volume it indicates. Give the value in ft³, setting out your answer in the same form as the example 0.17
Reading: 865494.94
